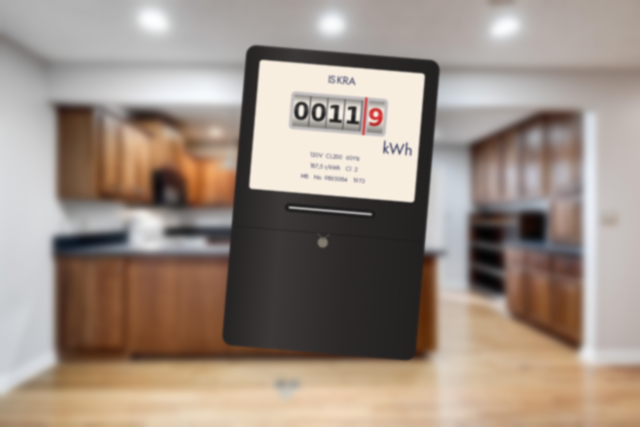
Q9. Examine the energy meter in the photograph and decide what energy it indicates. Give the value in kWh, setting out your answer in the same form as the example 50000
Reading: 11.9
